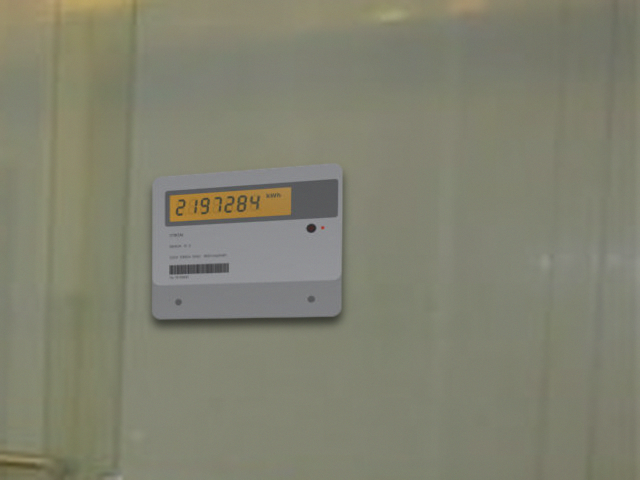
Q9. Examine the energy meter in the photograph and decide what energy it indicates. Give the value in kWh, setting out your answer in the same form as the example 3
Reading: 2197284
